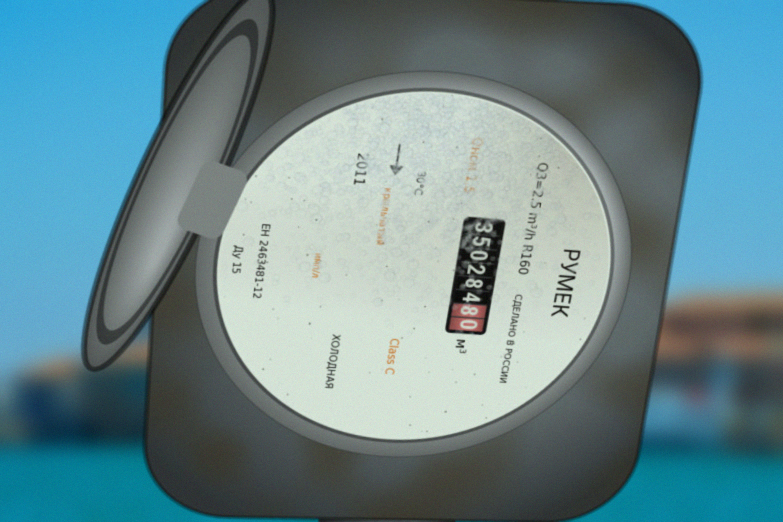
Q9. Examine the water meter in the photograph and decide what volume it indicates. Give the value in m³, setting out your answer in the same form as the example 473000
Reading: 350284.80
